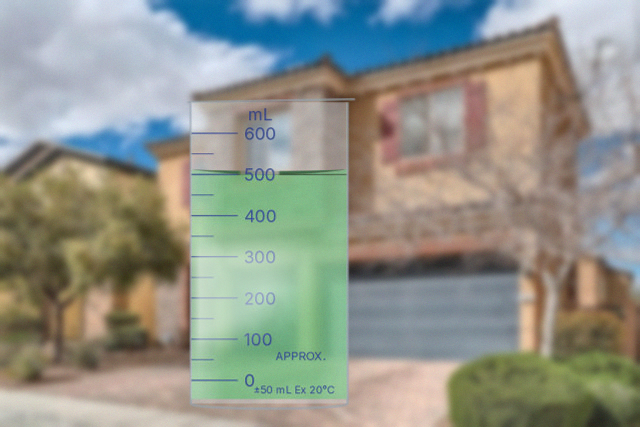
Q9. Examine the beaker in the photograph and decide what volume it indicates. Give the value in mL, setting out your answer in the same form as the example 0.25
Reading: 500
